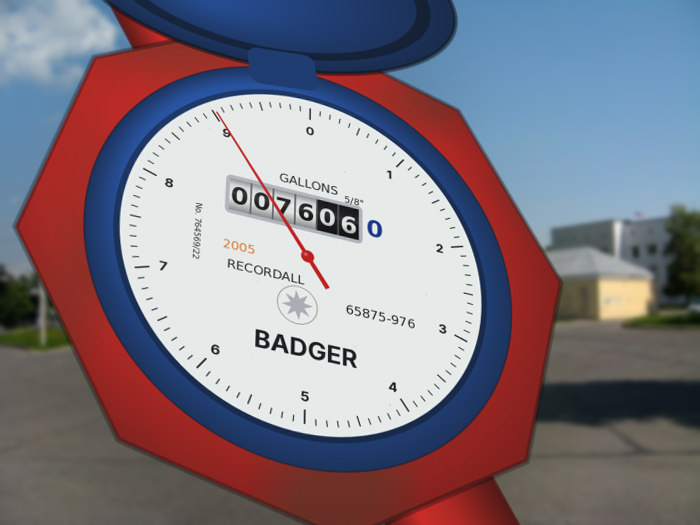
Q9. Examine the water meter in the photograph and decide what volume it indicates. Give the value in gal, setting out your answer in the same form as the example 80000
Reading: 76059.0
